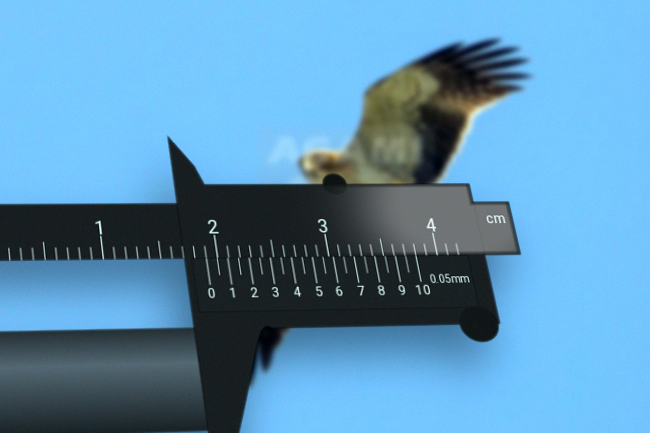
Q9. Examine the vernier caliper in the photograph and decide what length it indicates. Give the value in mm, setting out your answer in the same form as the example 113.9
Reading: 19.0
